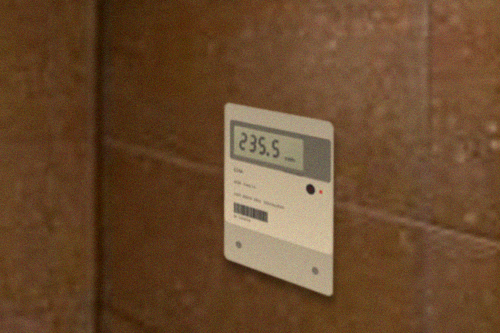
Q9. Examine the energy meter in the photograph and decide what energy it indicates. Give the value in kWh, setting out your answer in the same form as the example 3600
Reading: 235.5
